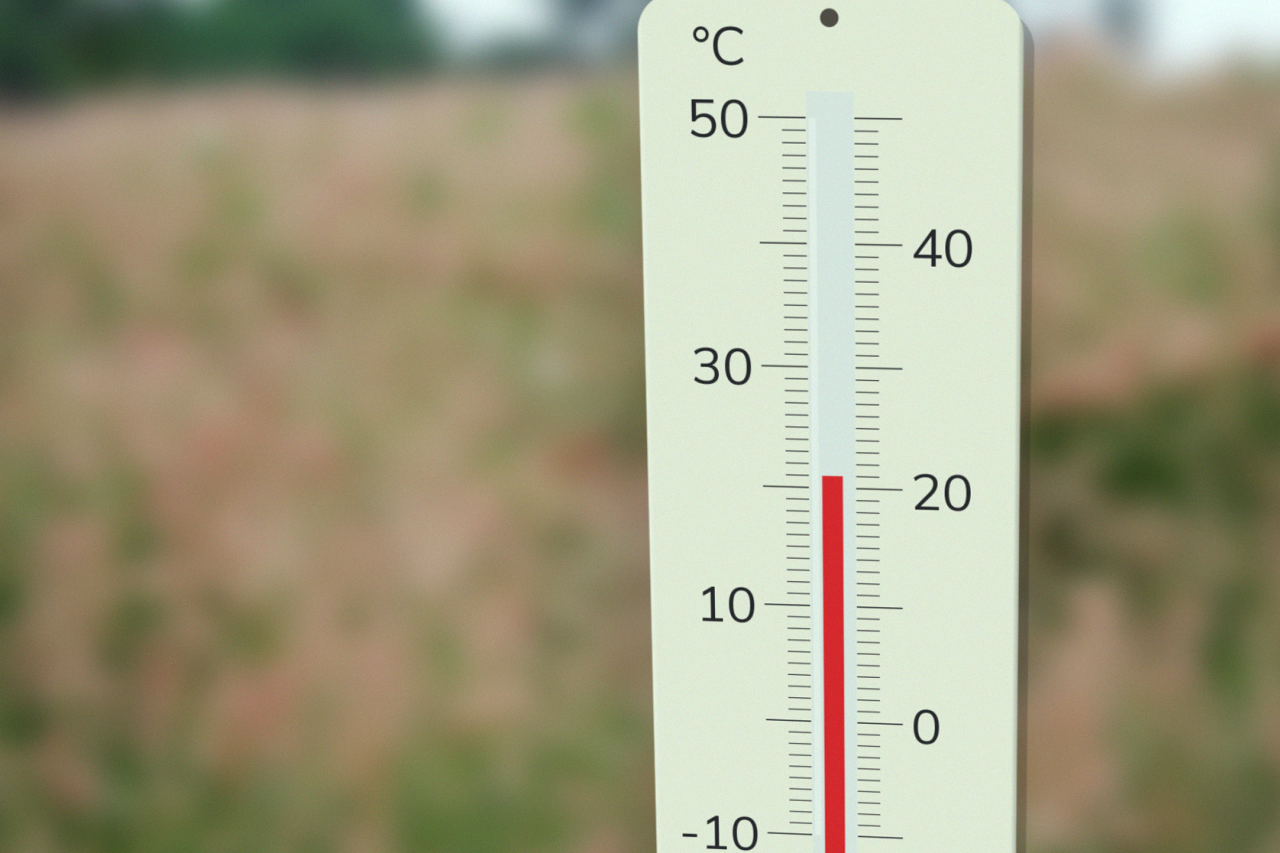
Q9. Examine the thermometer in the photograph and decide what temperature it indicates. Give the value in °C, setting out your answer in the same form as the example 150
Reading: 21
